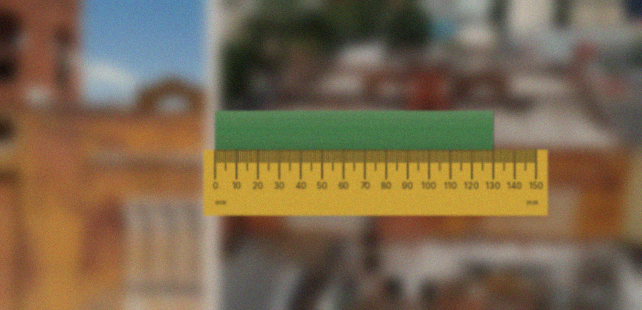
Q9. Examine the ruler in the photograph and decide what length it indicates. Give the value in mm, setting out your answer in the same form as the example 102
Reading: 130
